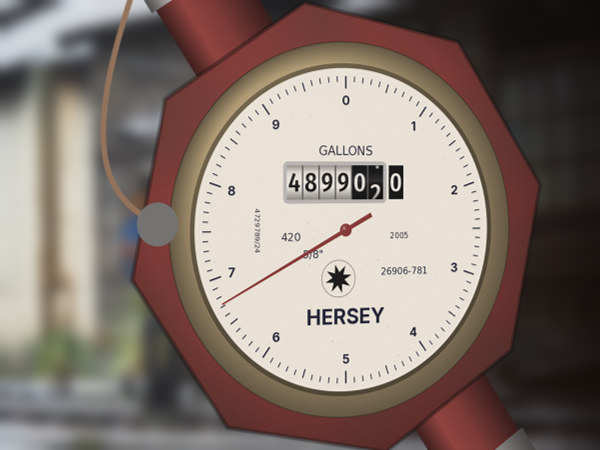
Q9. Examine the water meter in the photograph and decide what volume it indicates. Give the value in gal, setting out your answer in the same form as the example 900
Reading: 4899016.7
